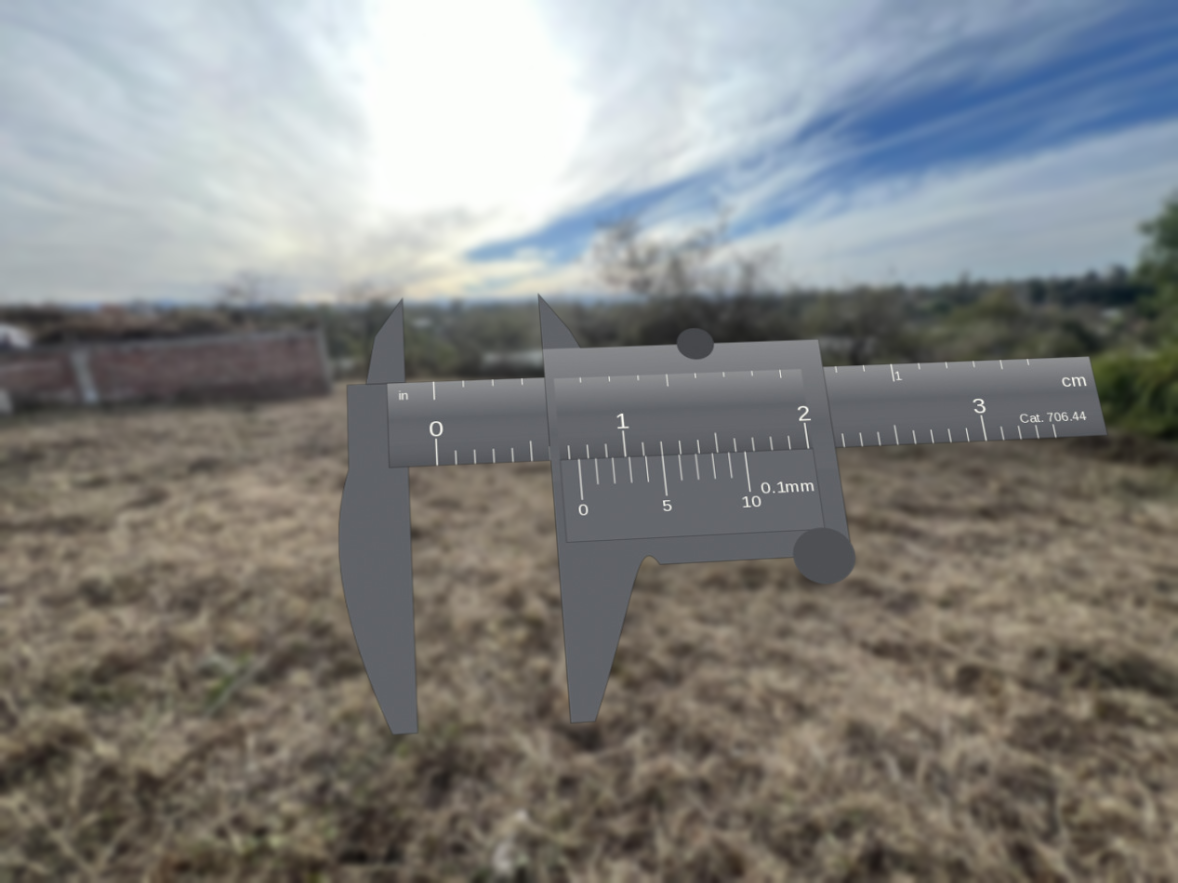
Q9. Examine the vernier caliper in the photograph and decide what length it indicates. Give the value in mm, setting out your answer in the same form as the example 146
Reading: 7.5
